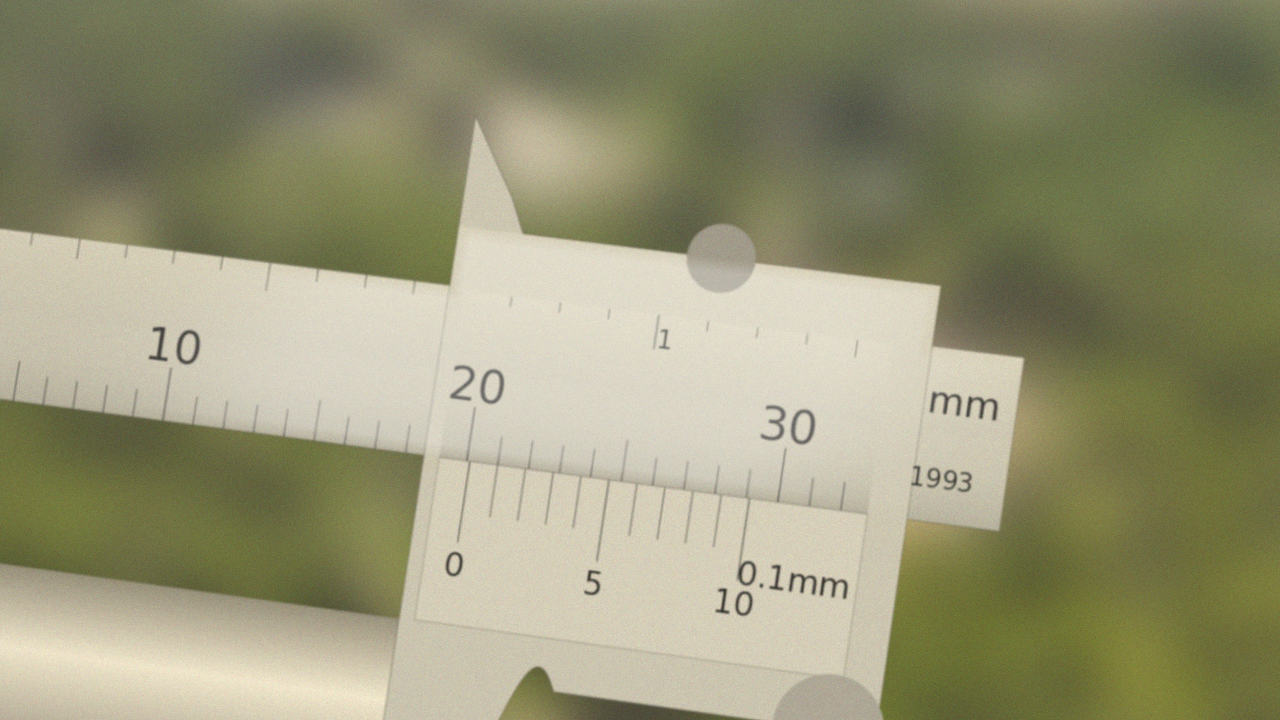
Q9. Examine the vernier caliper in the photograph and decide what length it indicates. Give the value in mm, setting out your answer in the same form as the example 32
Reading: 20.1
